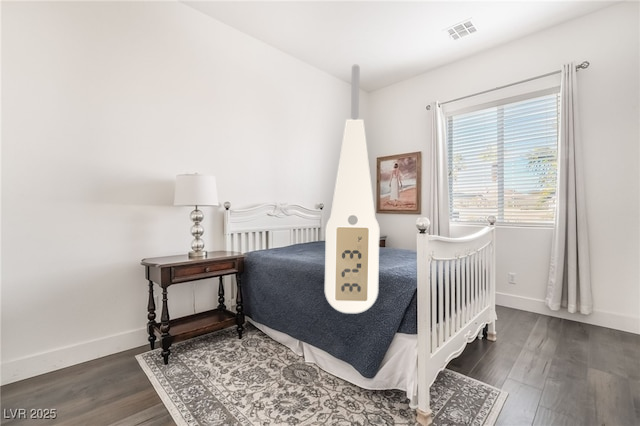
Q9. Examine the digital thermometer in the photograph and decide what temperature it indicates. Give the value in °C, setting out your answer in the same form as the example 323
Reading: 37.3
